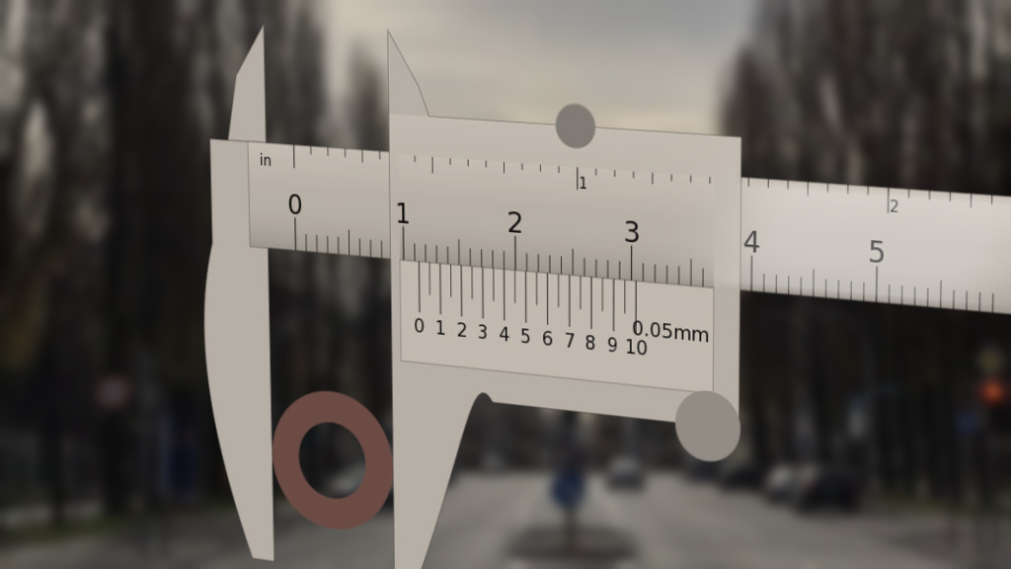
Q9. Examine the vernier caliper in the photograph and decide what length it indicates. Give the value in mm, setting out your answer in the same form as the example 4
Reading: 11.4
